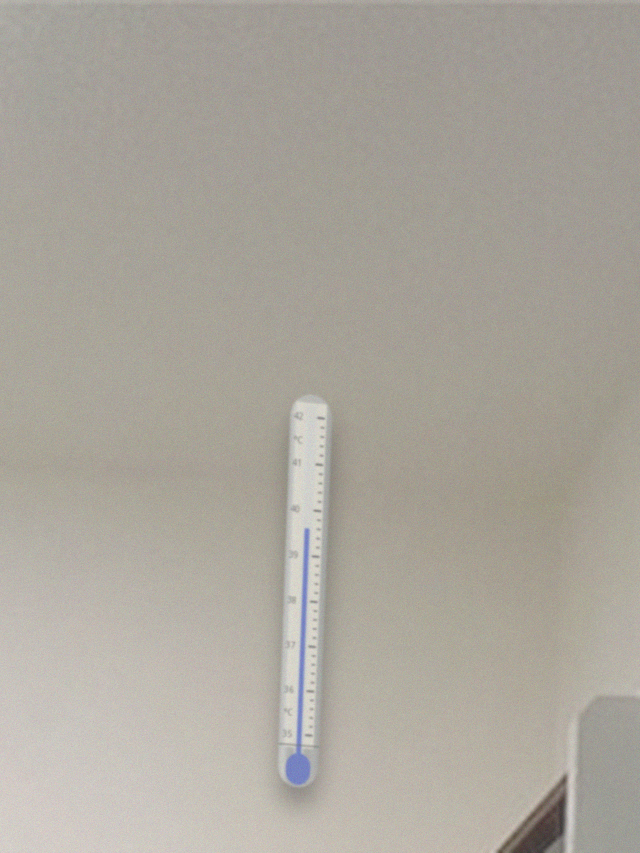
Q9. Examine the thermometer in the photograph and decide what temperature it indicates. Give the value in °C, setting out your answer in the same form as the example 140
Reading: 39.6
